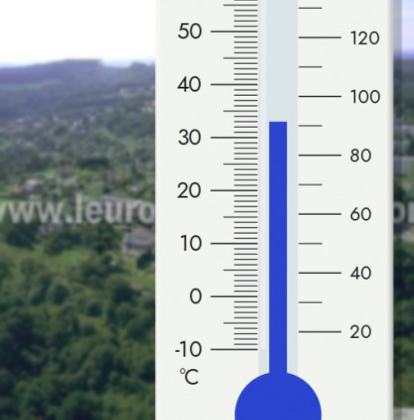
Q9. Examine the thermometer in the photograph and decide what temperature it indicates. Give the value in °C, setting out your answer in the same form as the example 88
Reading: 33
